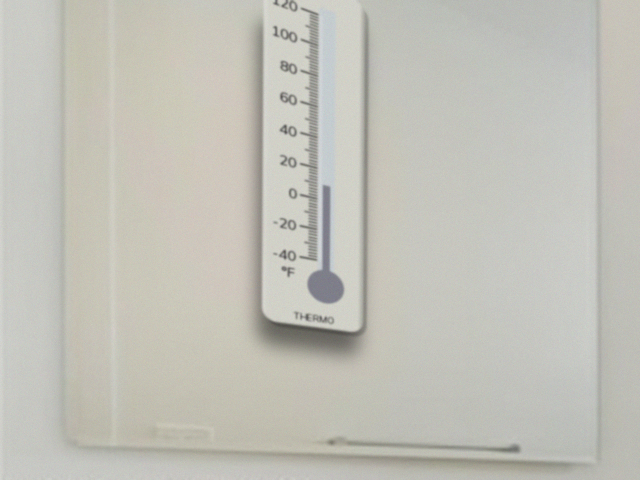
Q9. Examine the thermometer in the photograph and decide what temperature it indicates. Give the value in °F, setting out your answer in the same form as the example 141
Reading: 10
